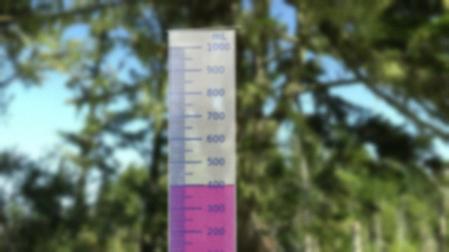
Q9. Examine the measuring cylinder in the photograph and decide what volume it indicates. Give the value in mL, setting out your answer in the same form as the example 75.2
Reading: 400
